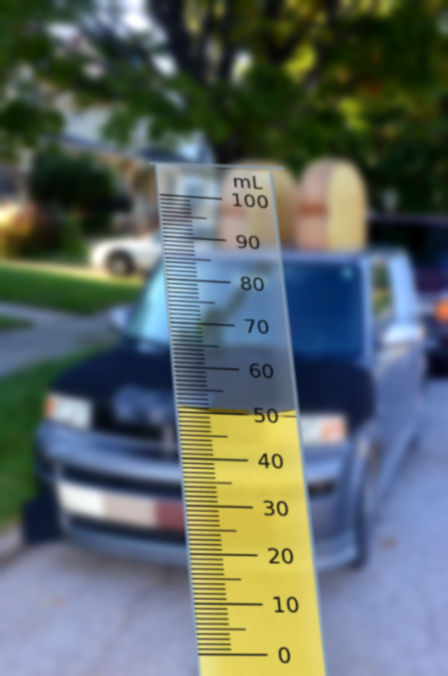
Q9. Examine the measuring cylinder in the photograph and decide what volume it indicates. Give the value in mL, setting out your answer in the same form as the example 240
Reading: 50
